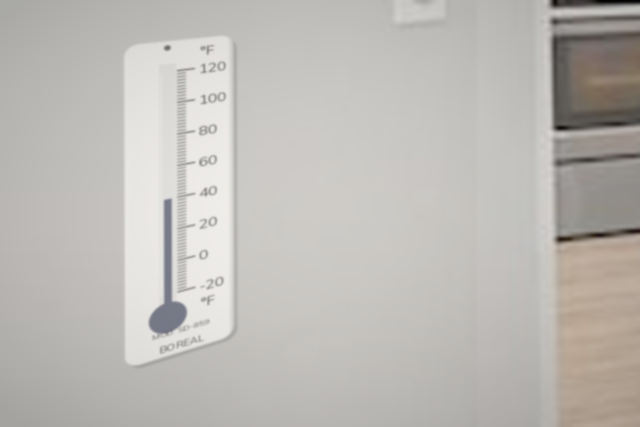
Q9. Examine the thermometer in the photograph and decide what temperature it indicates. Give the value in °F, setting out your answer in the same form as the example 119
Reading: 40
